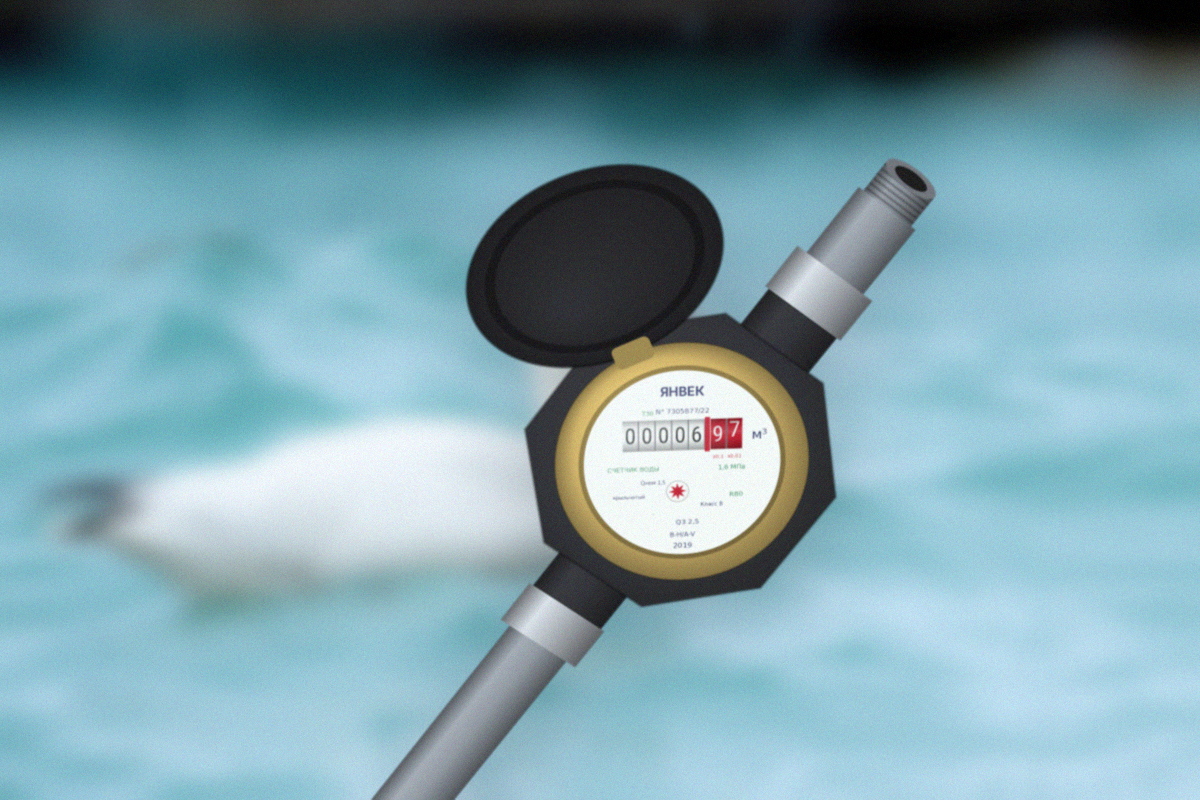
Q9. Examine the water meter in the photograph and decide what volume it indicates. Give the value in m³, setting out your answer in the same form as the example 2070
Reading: 6.97
